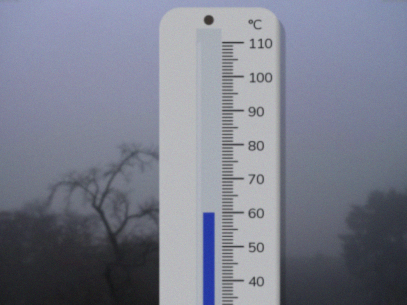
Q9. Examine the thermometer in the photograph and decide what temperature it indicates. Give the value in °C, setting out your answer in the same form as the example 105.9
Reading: 60
